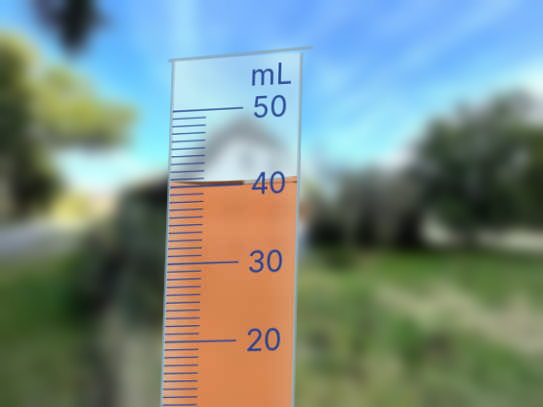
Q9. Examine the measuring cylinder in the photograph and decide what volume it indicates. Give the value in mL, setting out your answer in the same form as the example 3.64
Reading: 40
